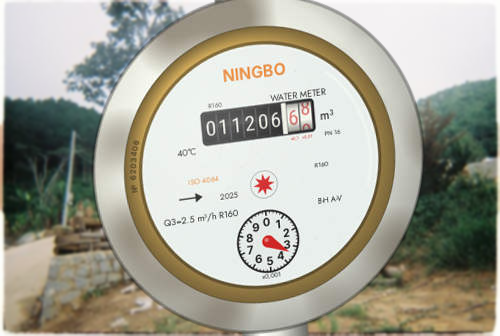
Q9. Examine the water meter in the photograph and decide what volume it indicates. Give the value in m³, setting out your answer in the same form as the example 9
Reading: 11206.683
